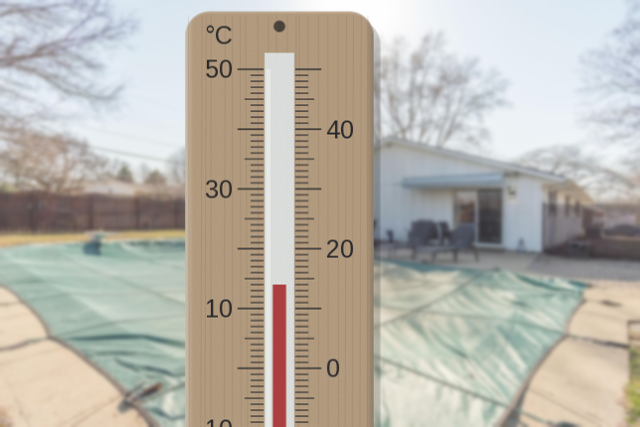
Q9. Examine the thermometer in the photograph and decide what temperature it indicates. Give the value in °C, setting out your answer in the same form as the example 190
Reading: 14
